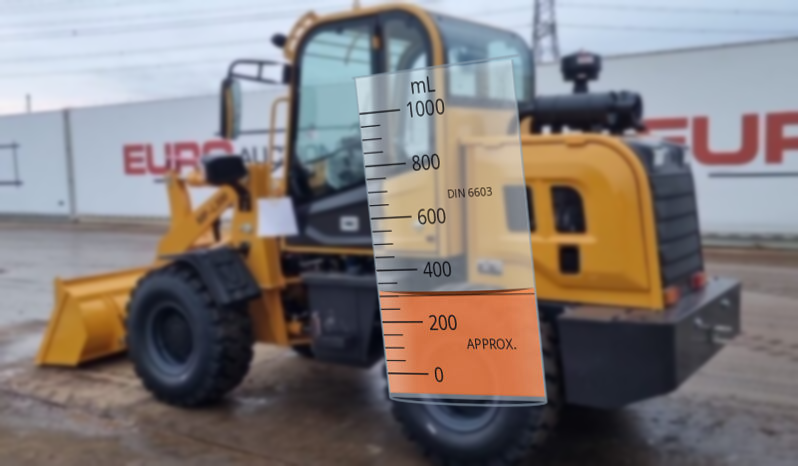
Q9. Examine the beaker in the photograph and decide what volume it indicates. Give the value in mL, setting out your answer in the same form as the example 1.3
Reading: 300
